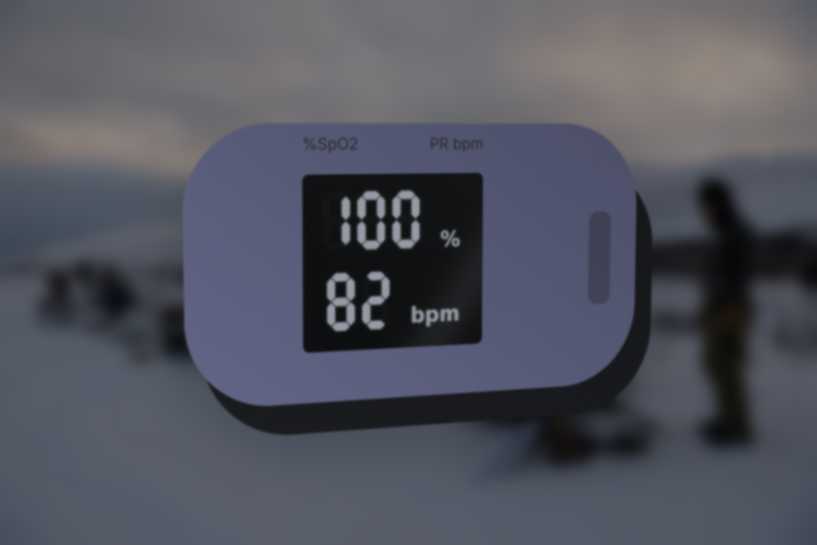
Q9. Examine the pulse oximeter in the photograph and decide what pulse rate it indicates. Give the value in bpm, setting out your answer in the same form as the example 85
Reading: 82
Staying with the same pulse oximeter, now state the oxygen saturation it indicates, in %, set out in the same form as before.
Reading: 100
